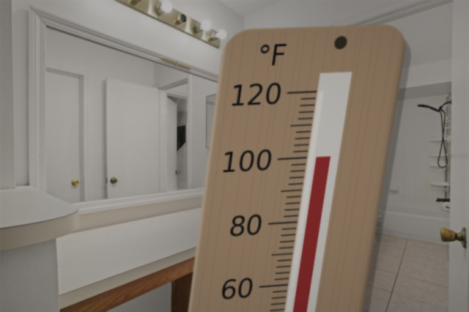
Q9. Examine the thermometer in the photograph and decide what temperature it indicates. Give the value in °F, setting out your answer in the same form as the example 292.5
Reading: 100
